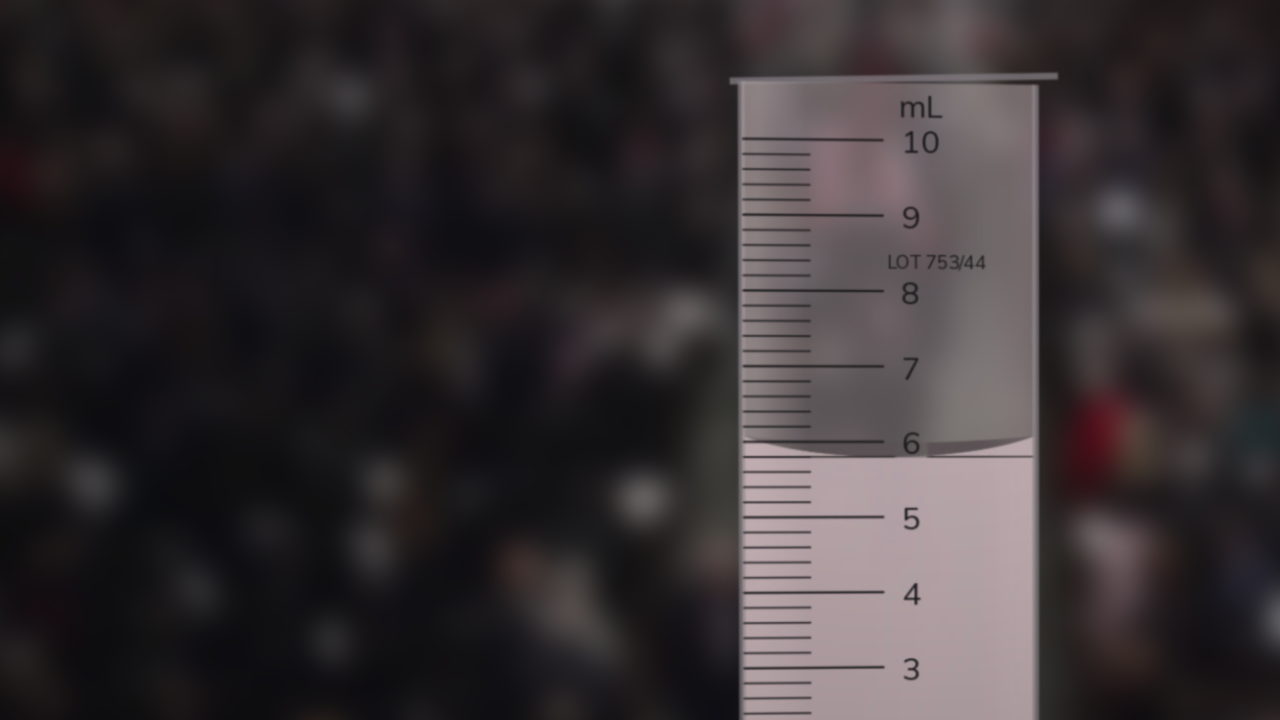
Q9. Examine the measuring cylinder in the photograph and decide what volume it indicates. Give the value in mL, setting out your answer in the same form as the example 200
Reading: 5.8
